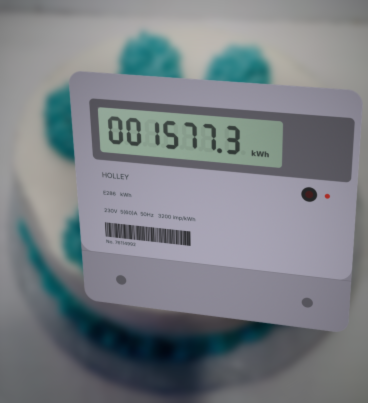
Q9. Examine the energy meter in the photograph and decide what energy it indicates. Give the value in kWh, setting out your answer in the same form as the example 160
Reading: 1577.3
